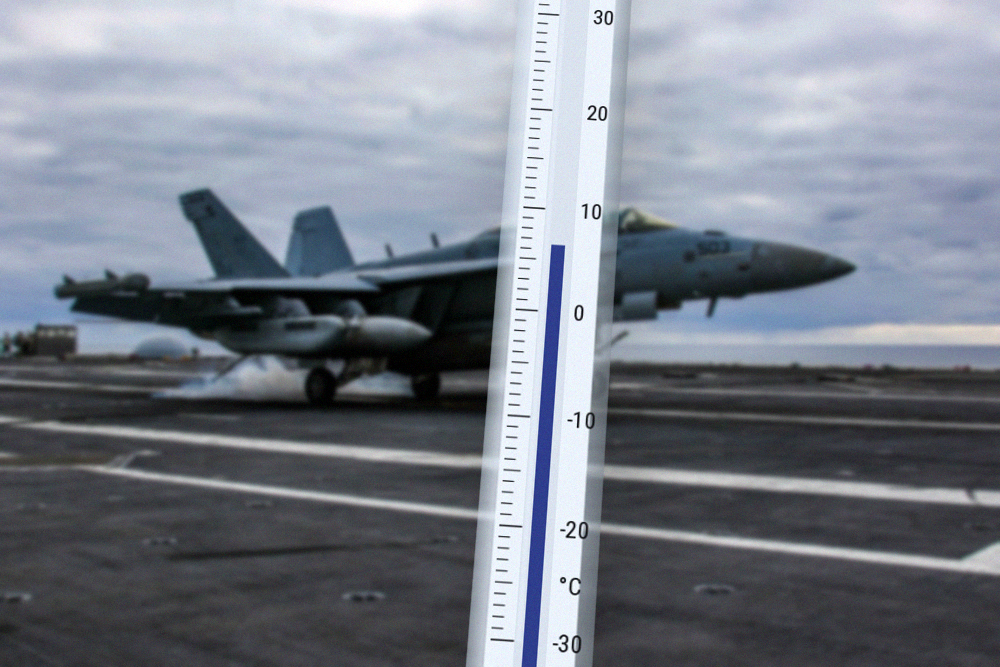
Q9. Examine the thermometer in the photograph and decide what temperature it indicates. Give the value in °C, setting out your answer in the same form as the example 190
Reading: 6.5
